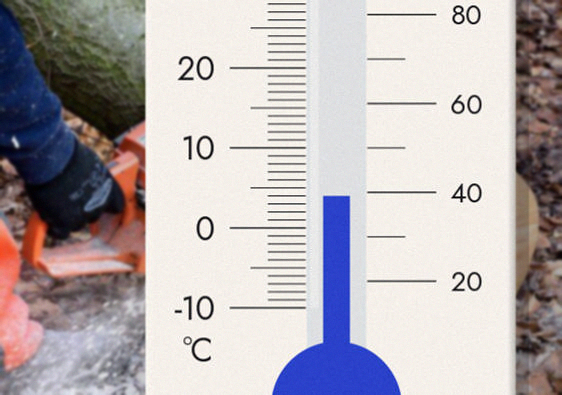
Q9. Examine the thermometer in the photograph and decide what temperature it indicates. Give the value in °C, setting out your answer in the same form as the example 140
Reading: 4
